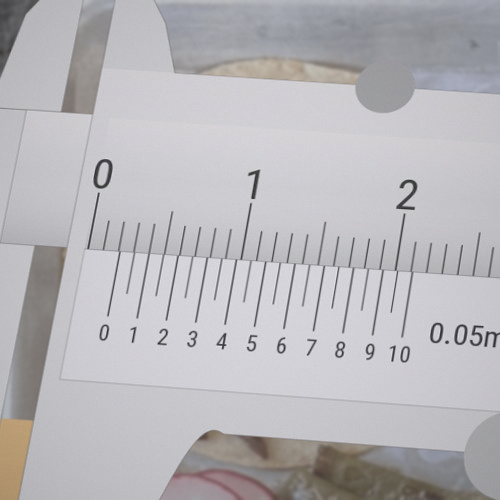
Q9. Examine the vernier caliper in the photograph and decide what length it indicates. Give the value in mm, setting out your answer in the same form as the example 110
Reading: 2.1
